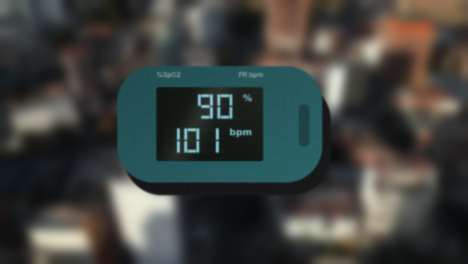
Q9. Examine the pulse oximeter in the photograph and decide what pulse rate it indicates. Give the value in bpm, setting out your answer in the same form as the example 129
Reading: 101
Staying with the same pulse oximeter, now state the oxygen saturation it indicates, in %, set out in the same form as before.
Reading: 90
